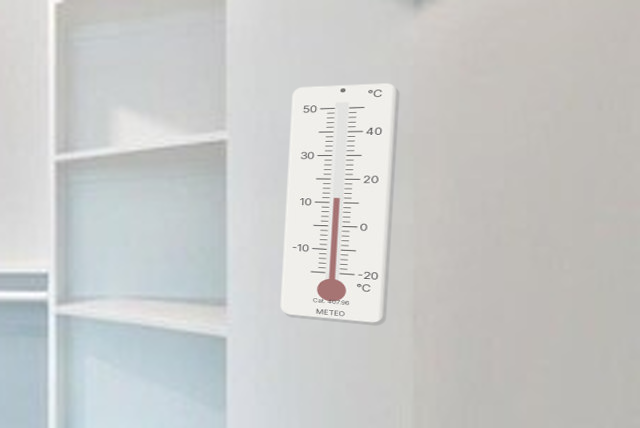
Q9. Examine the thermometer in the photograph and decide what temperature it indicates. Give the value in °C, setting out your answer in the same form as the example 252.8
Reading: 12
